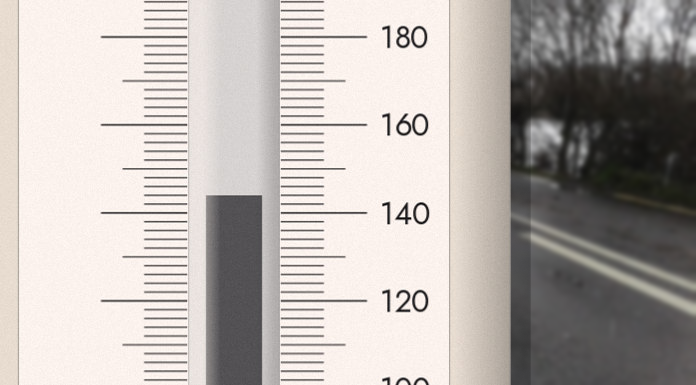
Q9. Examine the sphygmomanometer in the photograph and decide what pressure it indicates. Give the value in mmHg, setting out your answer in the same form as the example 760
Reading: 144
